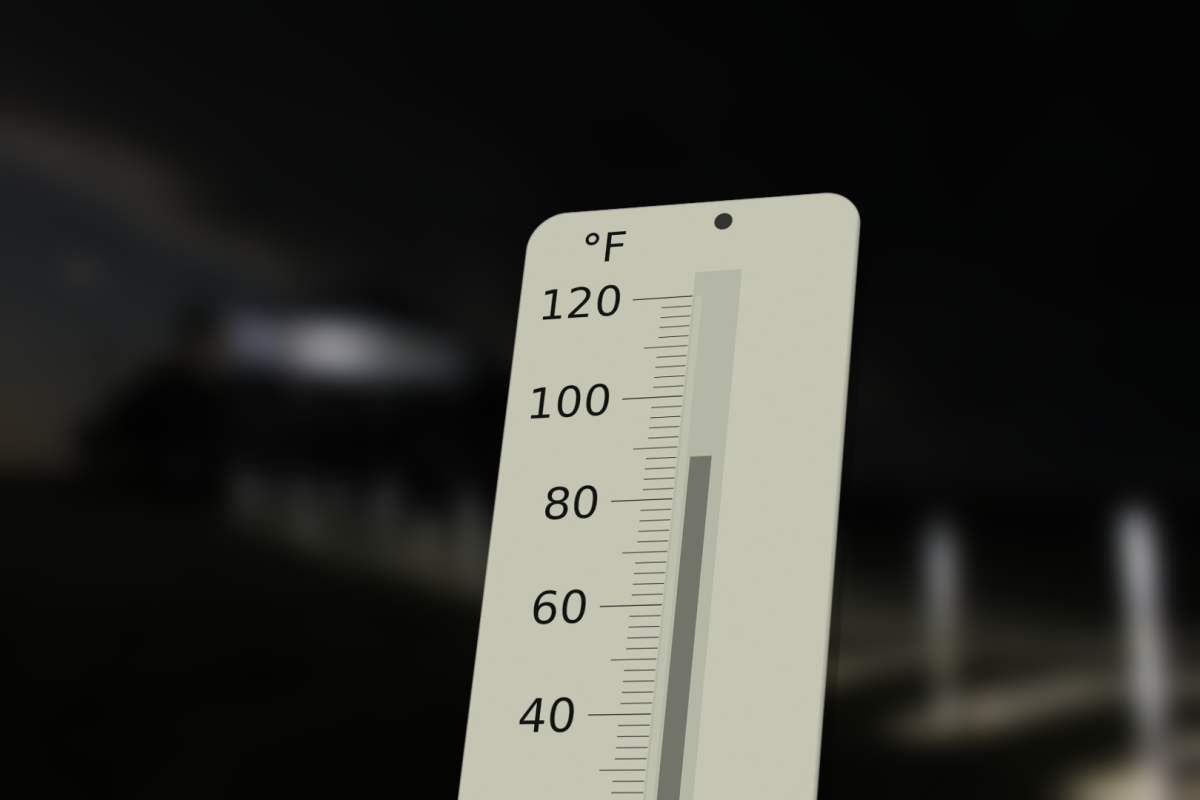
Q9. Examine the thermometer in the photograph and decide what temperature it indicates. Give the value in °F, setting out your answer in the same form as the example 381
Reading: 88
